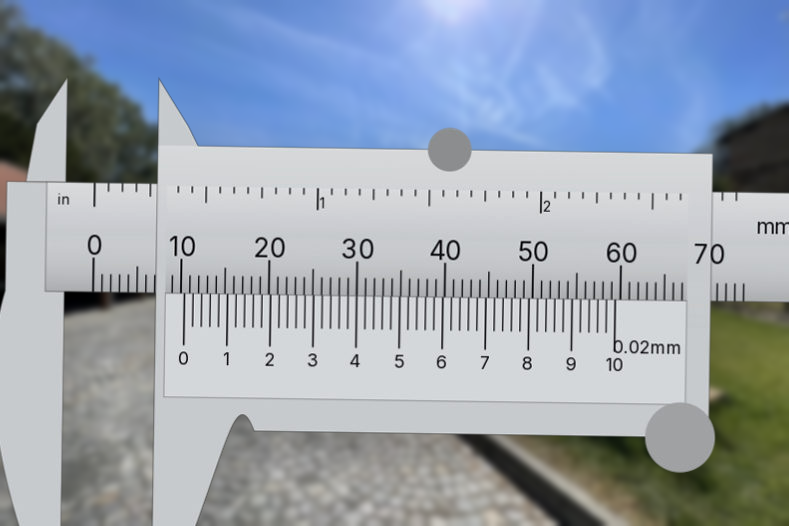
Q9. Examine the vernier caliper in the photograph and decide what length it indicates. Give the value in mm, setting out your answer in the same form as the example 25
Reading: 10.4
